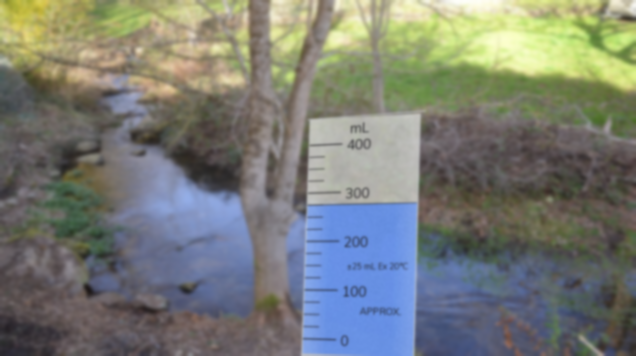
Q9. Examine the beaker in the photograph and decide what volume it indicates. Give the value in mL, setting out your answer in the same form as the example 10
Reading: 275
